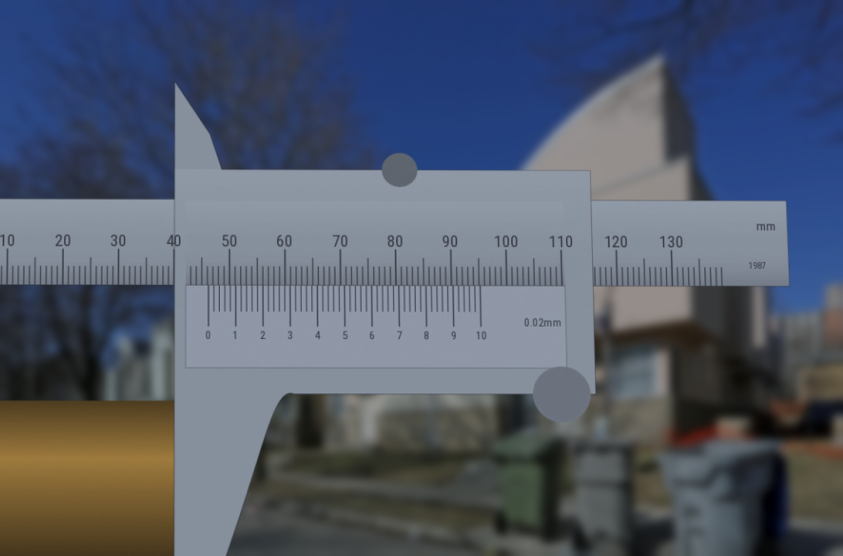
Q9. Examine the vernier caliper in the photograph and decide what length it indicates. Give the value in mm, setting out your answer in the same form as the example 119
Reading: 46.2
